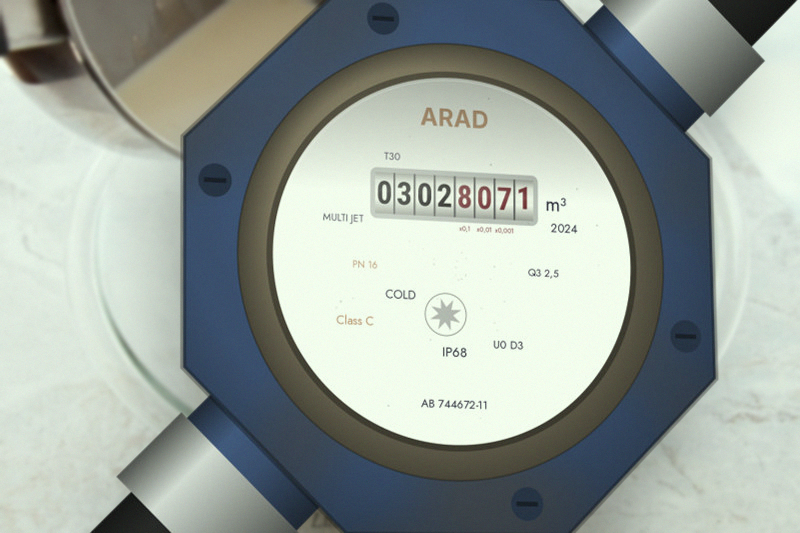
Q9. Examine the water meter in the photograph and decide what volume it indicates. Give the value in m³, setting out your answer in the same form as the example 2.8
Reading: 302.8071
